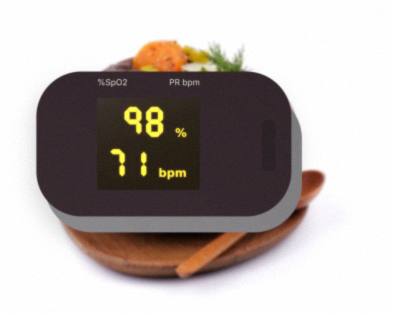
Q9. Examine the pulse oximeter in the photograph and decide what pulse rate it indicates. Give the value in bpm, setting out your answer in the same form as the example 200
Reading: 71
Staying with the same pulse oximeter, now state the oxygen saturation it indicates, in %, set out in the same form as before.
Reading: 98
